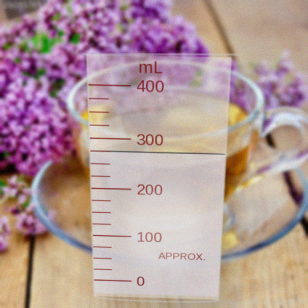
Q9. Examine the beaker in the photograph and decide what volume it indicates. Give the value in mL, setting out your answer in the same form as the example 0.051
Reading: 275
